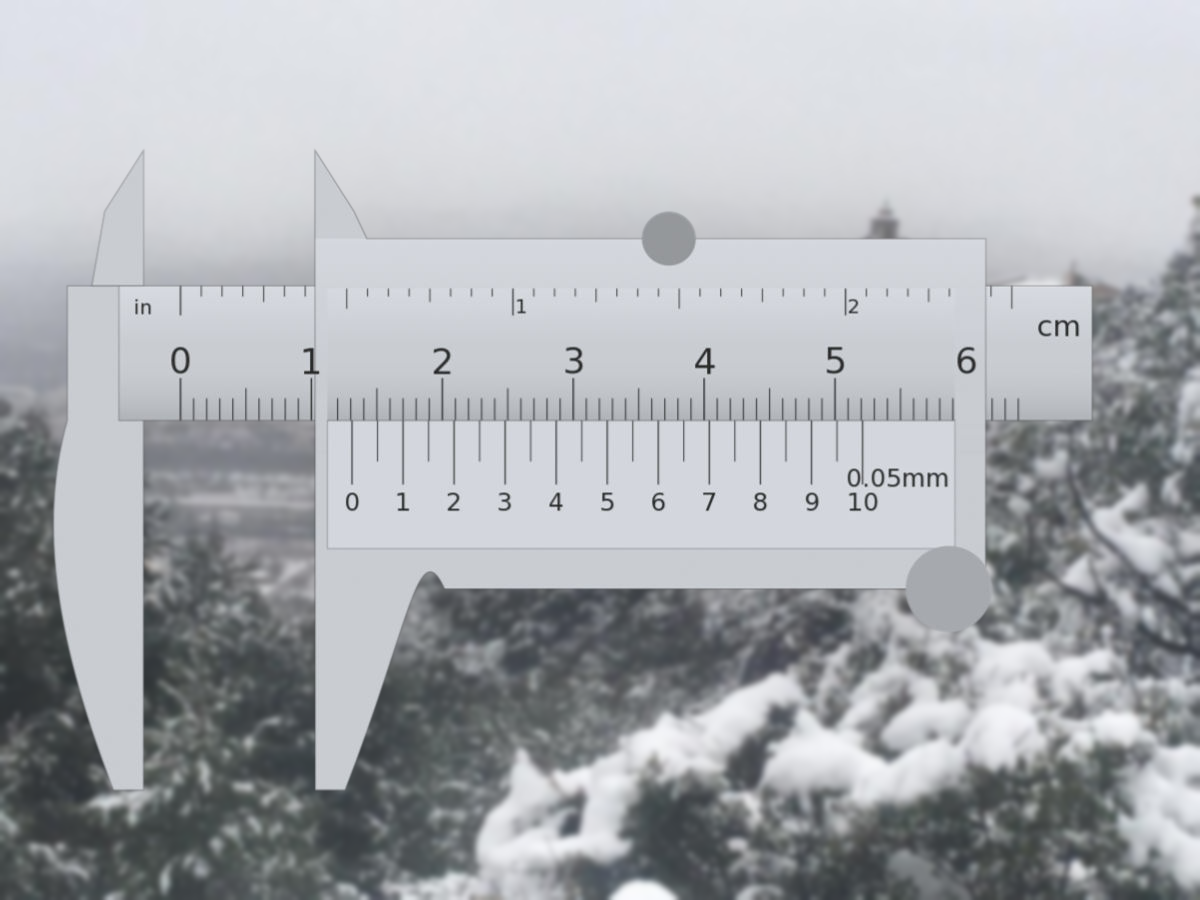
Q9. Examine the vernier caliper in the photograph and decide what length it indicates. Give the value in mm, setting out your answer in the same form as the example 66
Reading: 13.1
